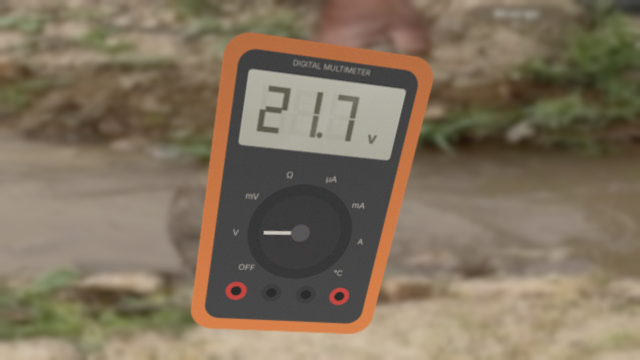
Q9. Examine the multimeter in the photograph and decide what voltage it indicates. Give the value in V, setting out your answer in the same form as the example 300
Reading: 21.7
